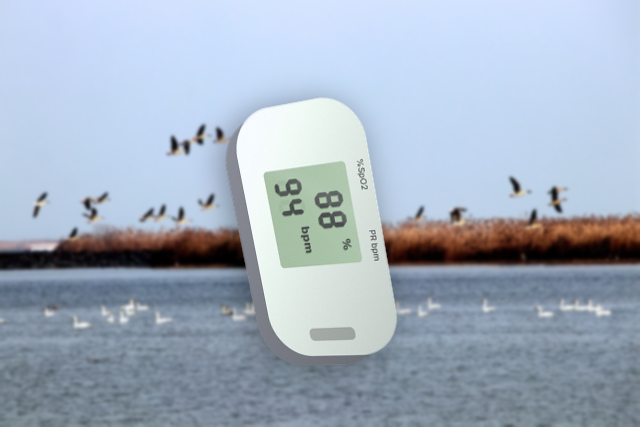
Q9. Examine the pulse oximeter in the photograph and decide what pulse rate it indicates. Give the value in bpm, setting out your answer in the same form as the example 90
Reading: 94
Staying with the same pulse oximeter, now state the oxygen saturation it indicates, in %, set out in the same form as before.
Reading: 88
